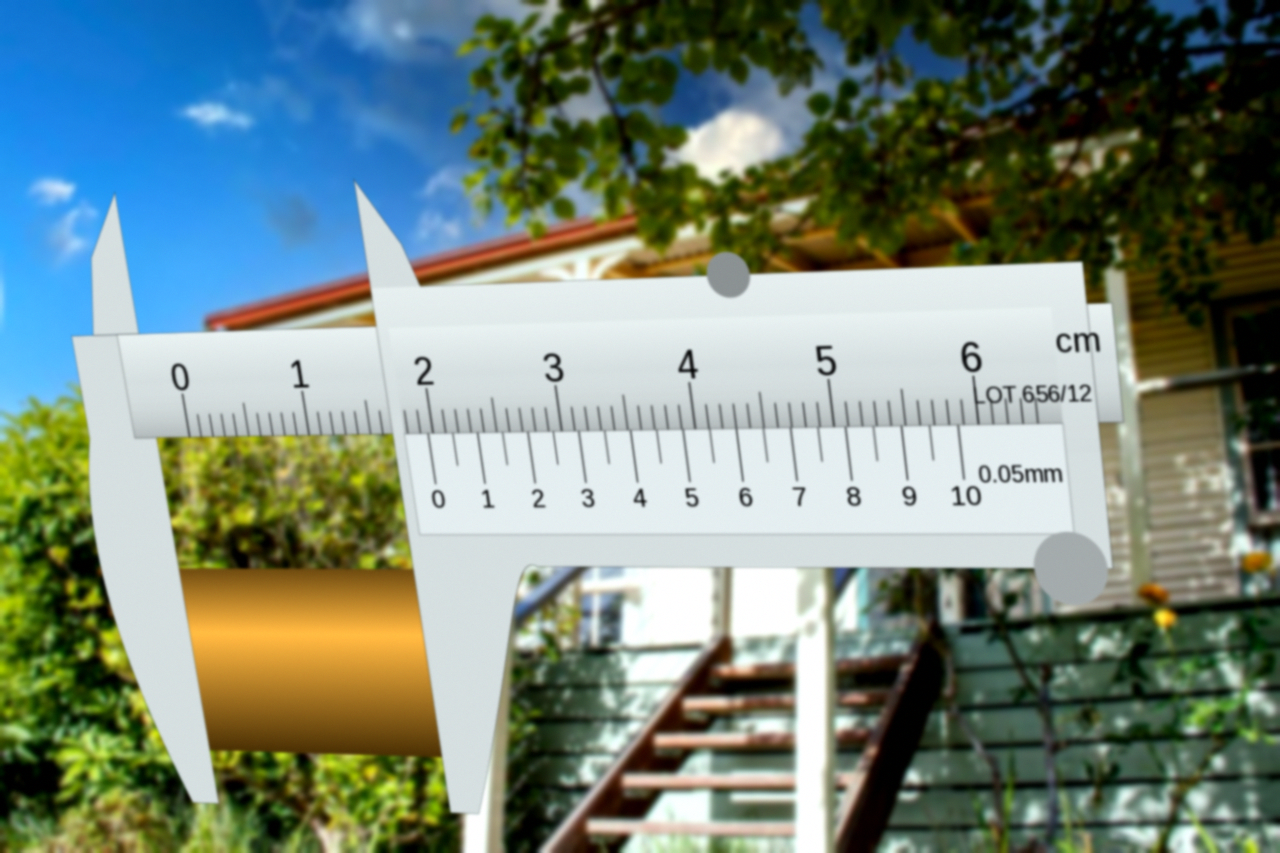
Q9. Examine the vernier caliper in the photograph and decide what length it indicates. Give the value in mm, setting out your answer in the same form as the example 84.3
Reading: 19.6
